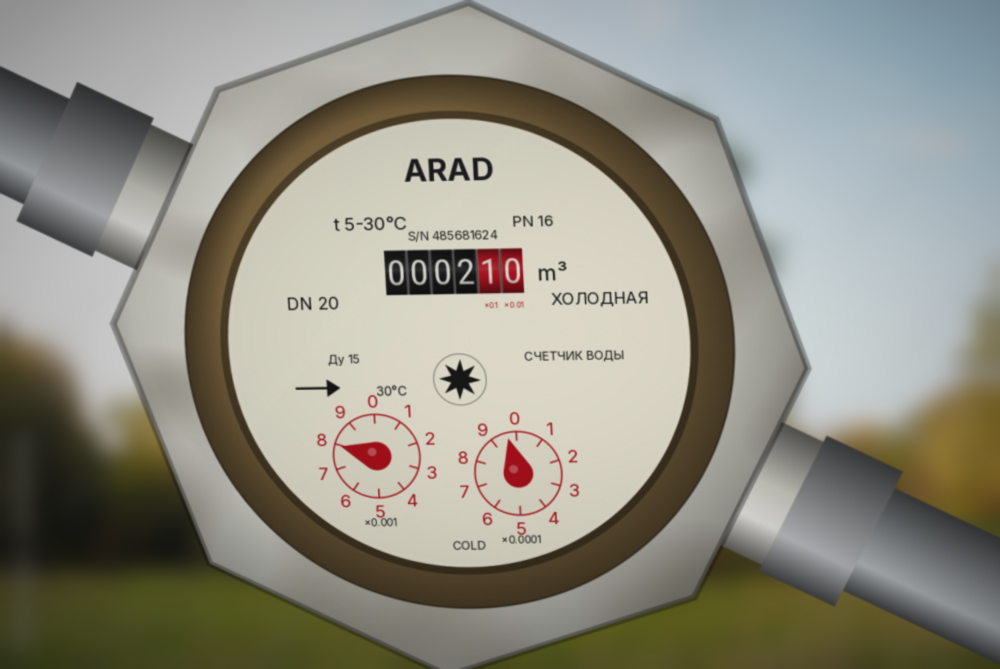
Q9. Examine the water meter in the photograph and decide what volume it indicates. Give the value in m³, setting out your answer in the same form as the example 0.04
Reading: 2.1079
